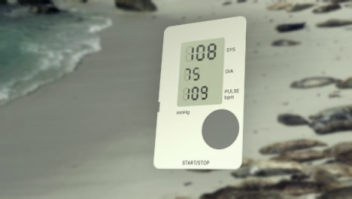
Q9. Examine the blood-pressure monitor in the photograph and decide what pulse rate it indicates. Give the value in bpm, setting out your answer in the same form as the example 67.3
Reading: 109
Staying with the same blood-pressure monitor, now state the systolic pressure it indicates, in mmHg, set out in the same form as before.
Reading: 108
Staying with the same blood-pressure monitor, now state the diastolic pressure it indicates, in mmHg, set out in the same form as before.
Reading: 75
